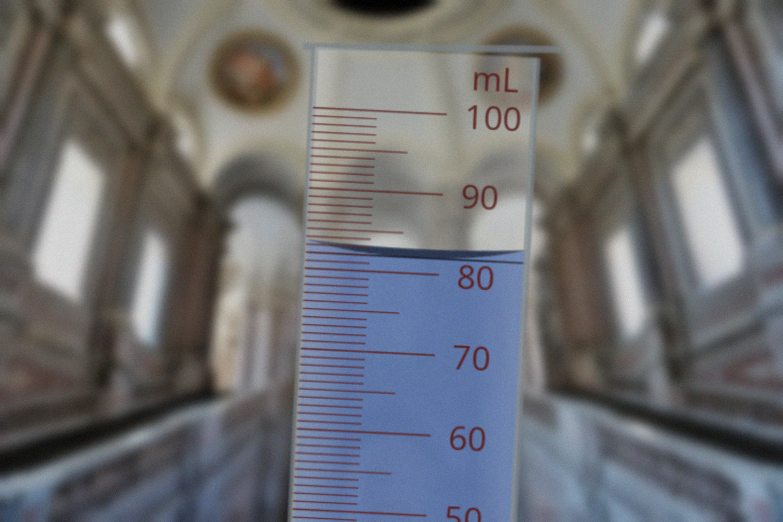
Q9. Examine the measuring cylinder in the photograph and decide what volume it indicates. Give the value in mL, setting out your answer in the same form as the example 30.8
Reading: 82
